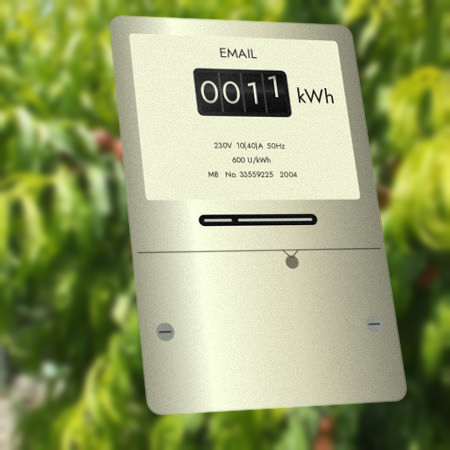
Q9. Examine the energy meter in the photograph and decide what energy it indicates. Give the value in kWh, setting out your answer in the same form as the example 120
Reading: 11
